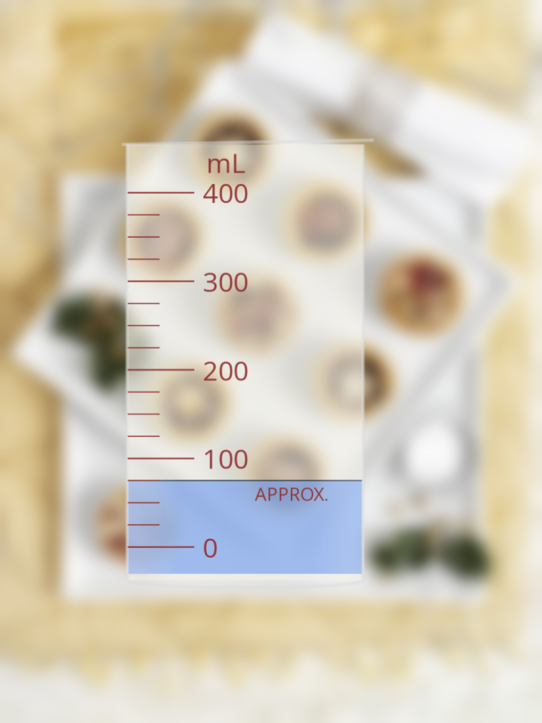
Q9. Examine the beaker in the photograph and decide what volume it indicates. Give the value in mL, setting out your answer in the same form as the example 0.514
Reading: 75
